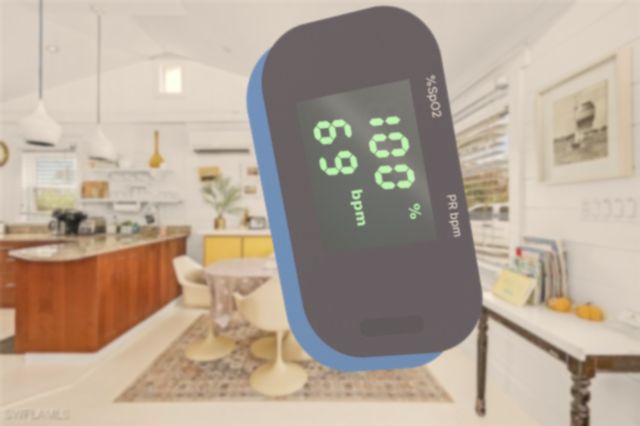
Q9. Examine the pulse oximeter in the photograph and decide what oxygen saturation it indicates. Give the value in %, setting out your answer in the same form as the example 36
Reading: 100
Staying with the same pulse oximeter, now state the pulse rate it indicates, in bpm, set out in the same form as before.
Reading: 69
